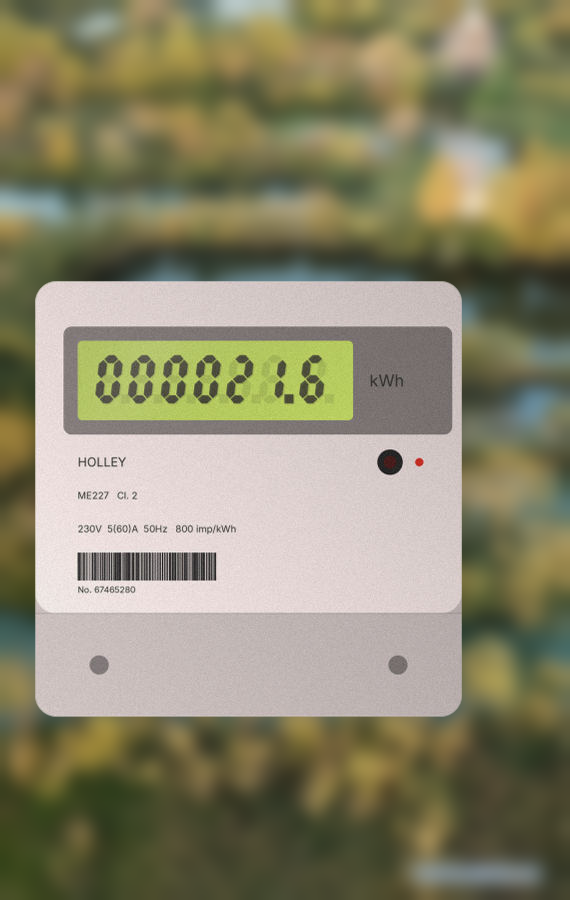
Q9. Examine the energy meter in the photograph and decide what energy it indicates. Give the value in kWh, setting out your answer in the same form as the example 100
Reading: 21.6
